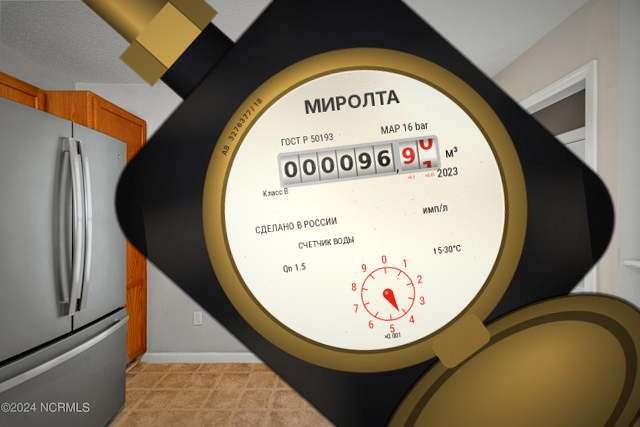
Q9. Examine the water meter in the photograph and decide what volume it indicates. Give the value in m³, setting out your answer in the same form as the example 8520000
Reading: 96.904
